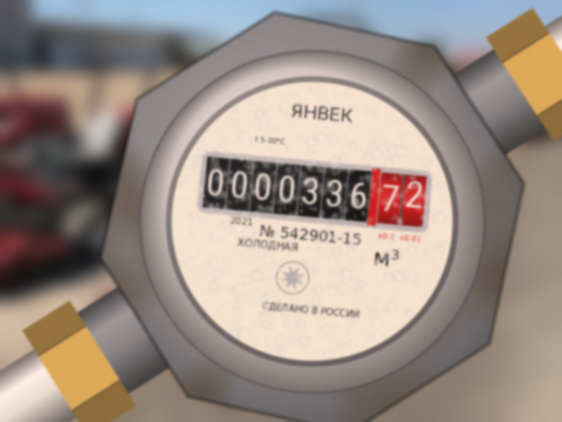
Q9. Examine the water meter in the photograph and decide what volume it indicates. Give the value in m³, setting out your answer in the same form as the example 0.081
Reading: 336.72
